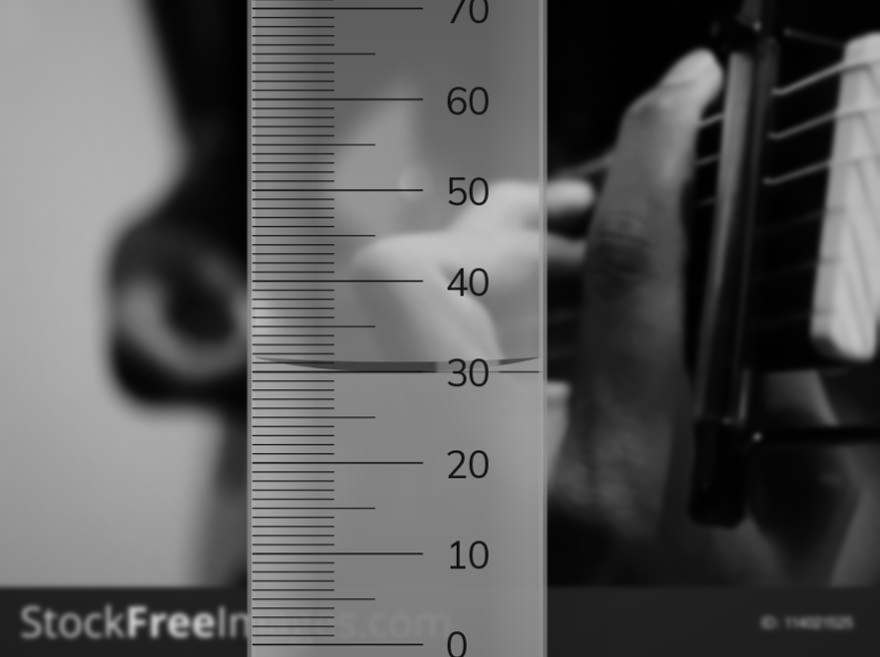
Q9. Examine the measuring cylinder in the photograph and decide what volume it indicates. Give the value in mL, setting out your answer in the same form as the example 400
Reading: 30
